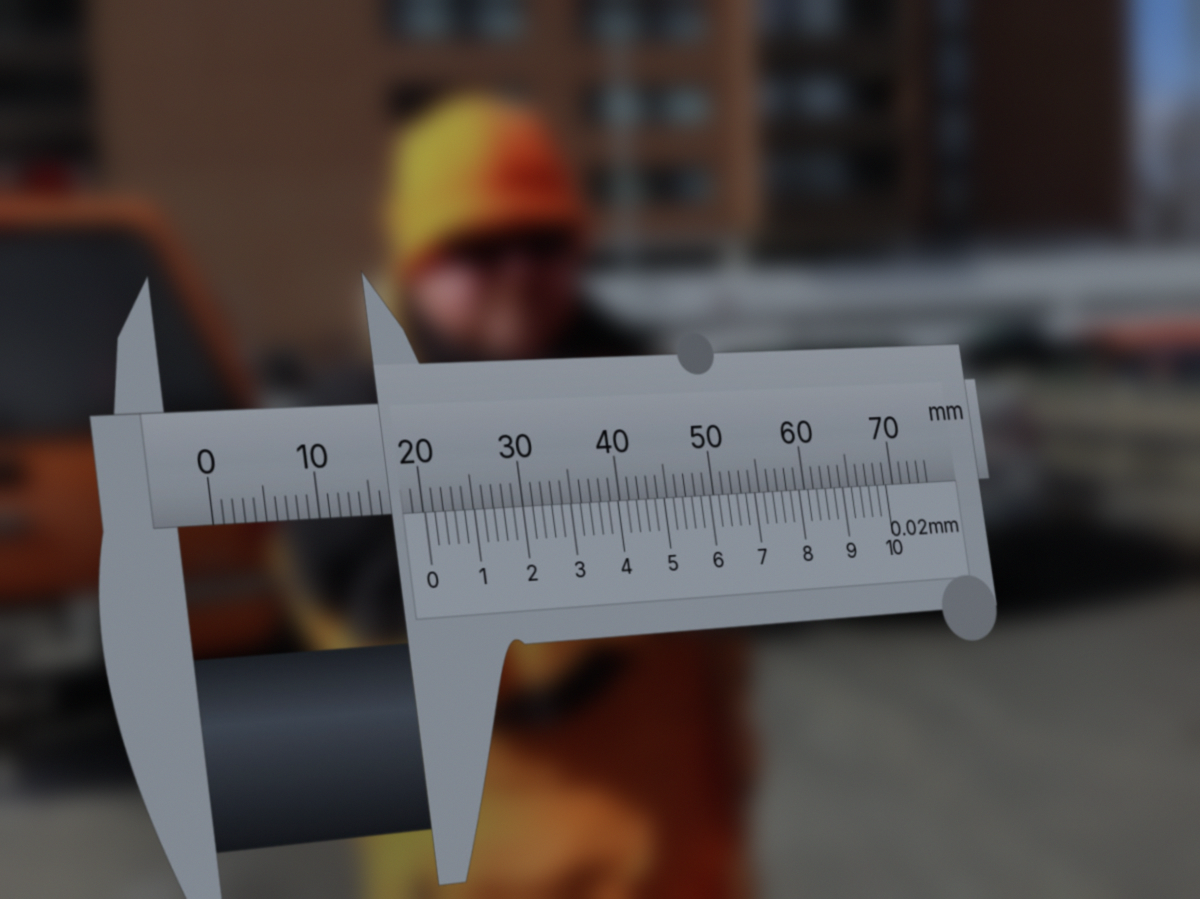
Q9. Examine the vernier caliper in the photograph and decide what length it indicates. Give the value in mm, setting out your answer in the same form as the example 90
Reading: 20.2
